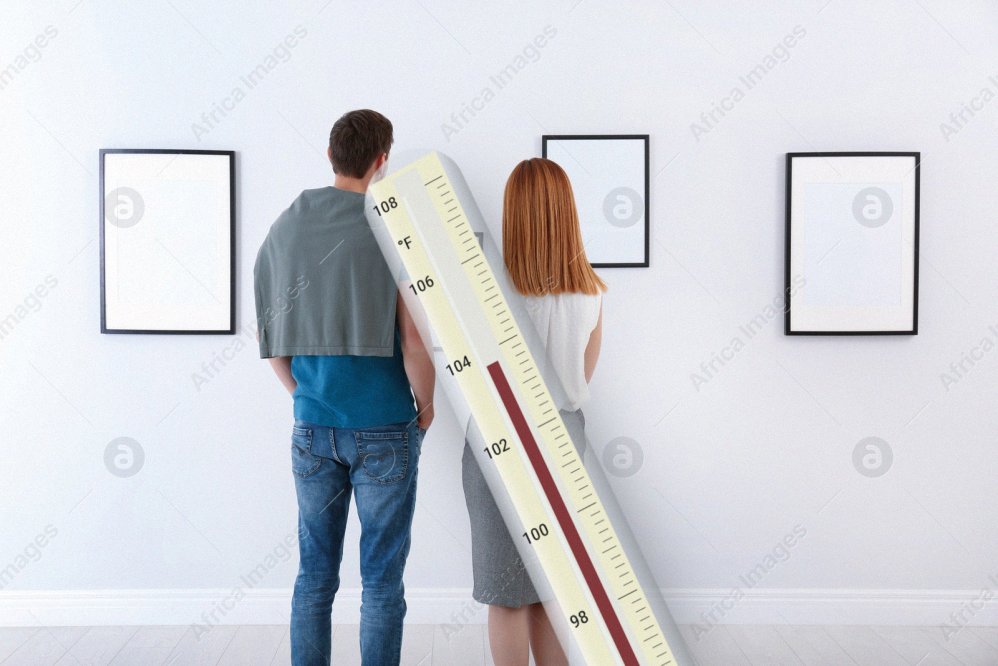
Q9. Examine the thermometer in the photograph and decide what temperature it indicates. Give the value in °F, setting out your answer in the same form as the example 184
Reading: 103.7
